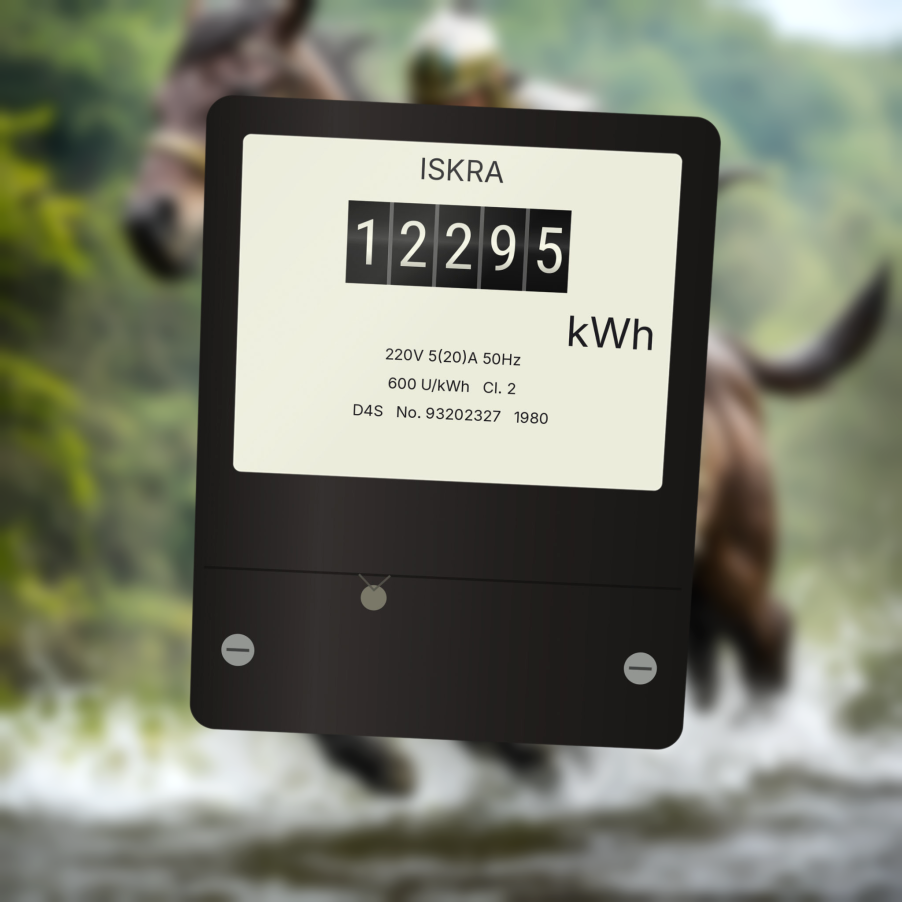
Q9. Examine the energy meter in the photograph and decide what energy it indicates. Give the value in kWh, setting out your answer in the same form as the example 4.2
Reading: 12295
